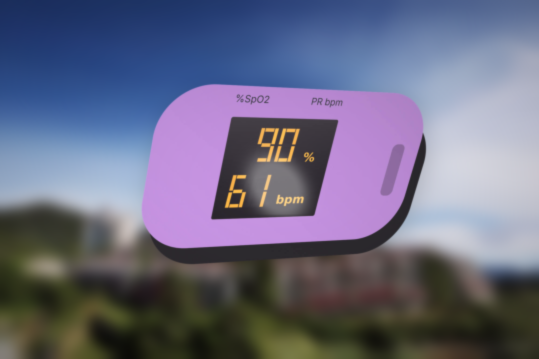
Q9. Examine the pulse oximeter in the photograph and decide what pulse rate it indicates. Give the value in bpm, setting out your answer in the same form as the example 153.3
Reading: 61
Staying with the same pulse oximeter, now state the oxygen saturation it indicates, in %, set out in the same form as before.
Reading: 90
